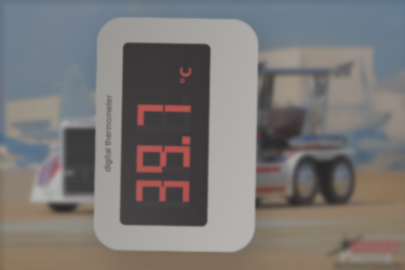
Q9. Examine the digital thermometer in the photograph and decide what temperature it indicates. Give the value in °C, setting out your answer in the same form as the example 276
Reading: 39.7
